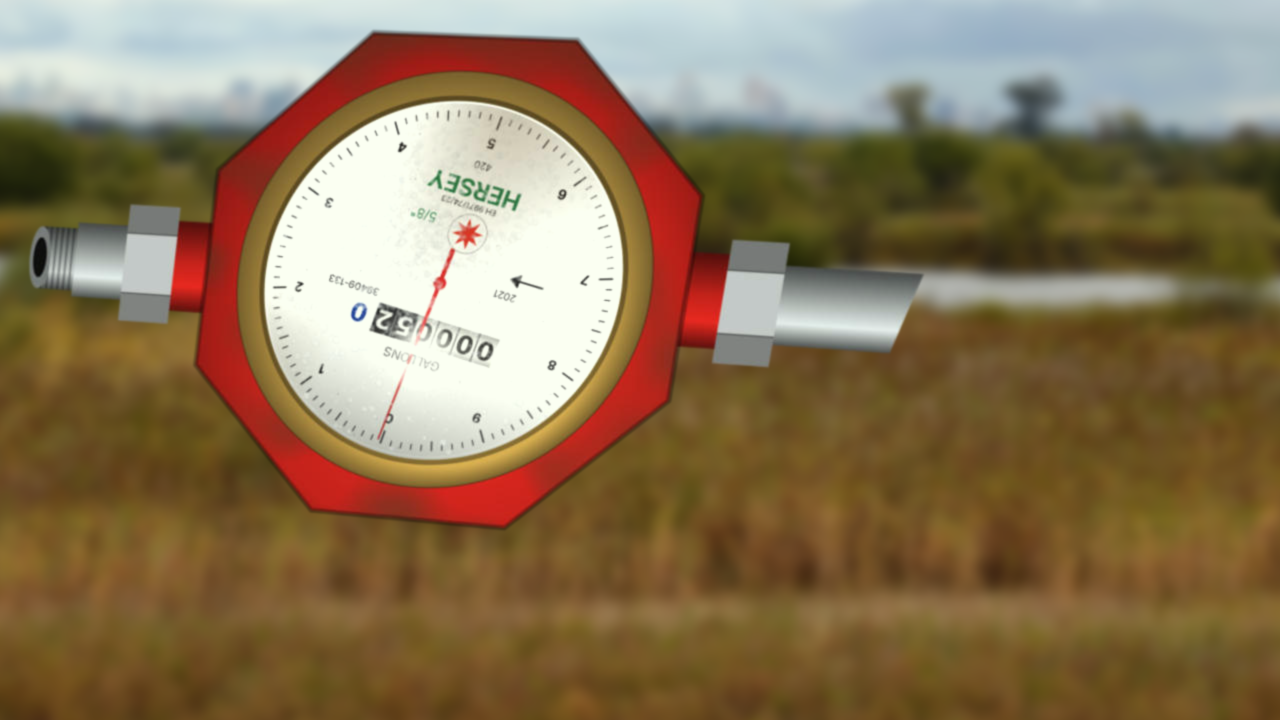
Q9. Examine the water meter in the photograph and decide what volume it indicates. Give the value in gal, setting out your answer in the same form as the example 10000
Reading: 520.0
